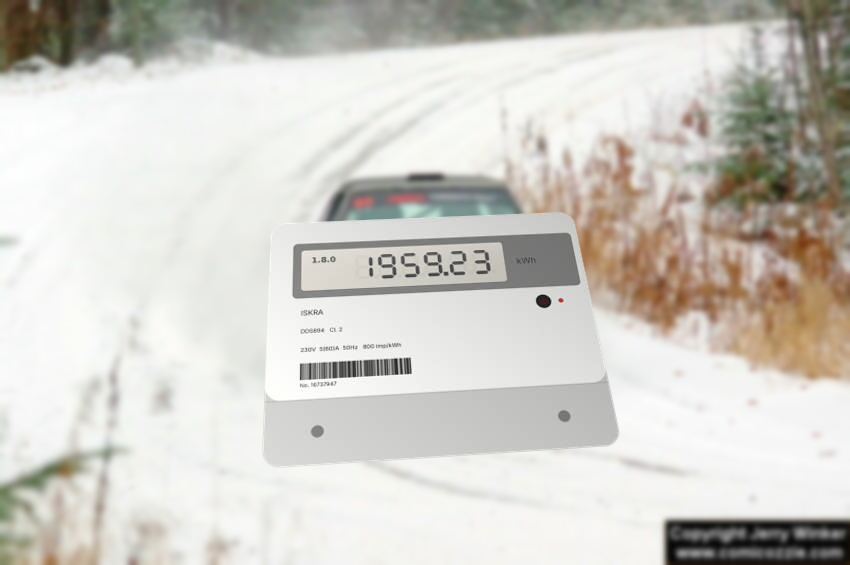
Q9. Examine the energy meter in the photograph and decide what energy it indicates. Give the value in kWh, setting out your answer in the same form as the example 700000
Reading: 1959.23
